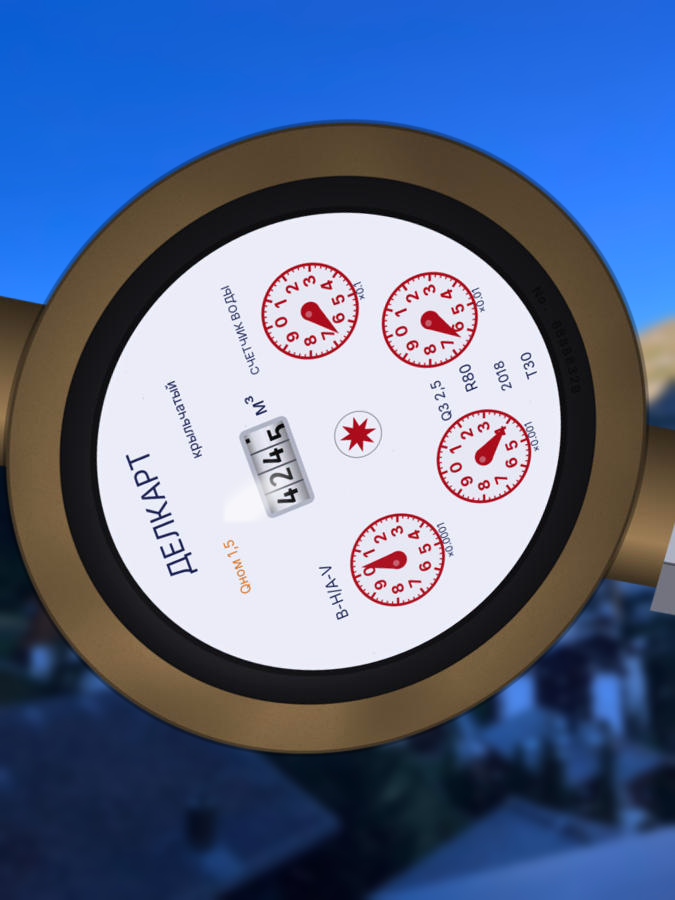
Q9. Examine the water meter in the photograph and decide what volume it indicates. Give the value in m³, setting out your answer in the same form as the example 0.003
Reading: 4244.6640
